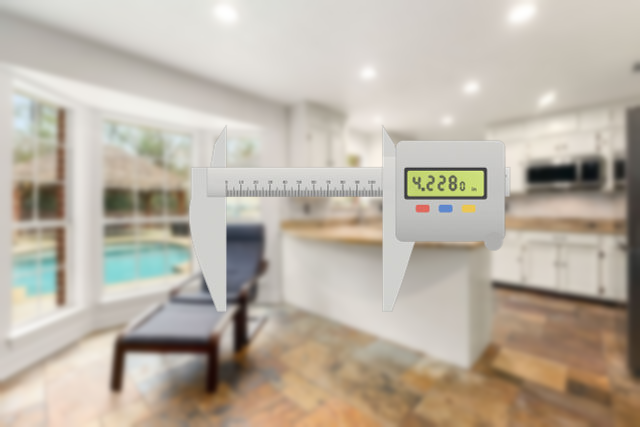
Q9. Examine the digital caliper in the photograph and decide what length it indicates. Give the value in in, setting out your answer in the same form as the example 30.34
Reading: 4.2280
